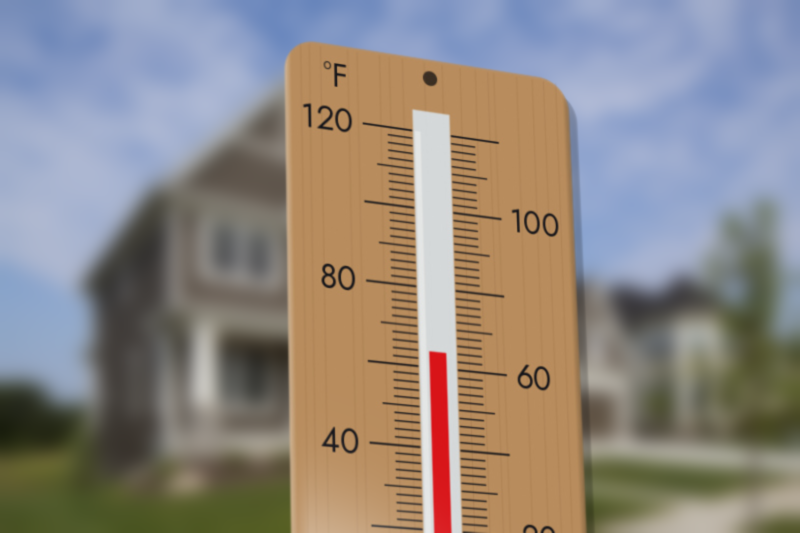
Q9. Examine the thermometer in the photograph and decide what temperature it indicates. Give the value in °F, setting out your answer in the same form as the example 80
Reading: 64
